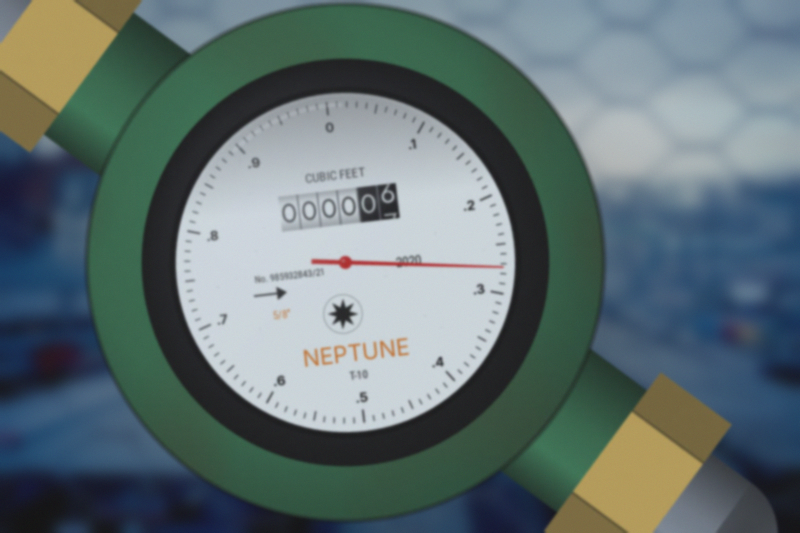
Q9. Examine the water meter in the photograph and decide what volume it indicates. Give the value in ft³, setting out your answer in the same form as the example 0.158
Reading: 6.27
